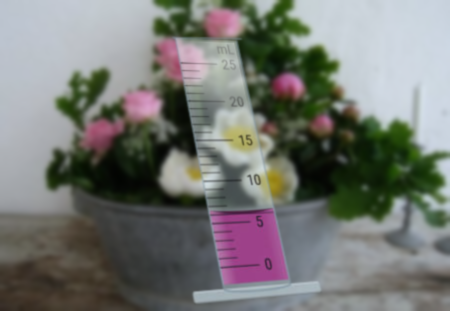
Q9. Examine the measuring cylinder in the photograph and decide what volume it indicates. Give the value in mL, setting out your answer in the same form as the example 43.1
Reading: 6
